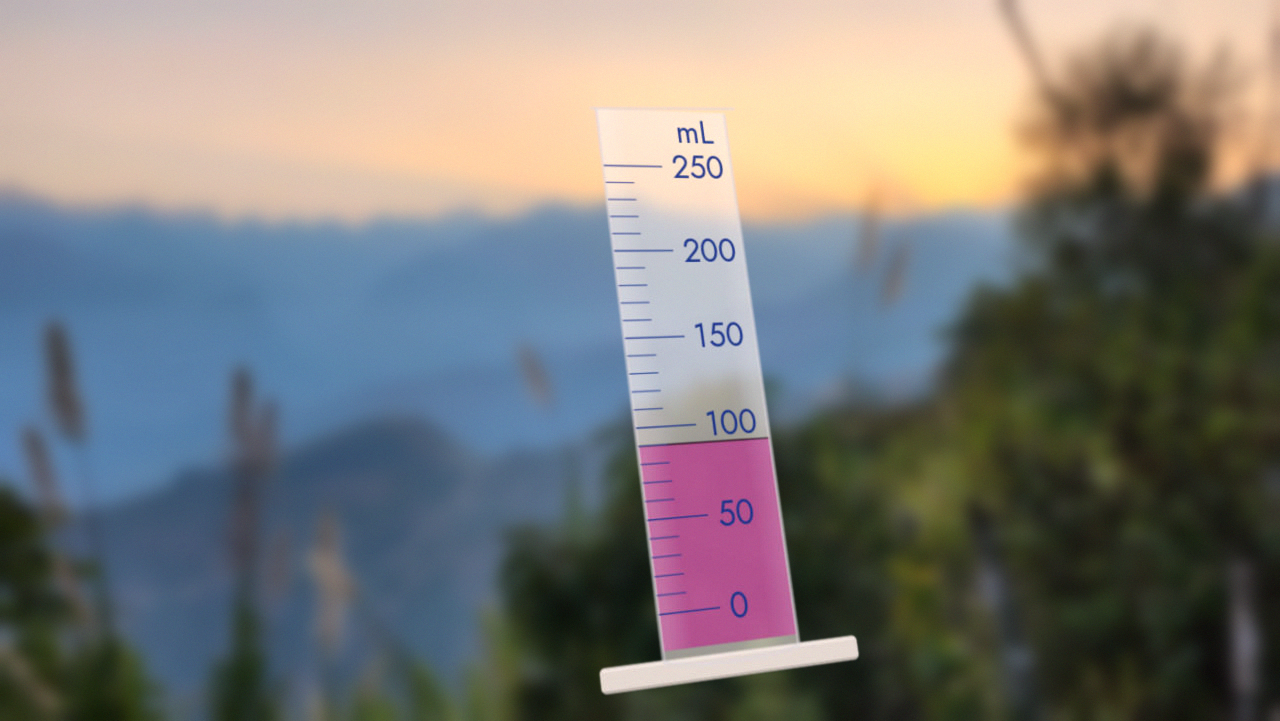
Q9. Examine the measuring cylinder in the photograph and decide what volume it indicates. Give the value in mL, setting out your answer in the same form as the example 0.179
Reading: 90
